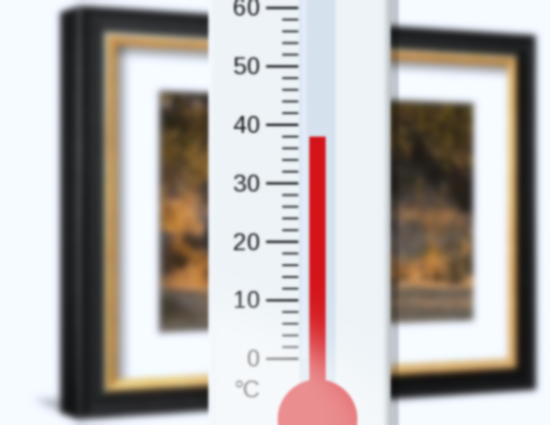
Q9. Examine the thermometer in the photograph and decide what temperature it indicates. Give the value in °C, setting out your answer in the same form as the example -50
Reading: 38
